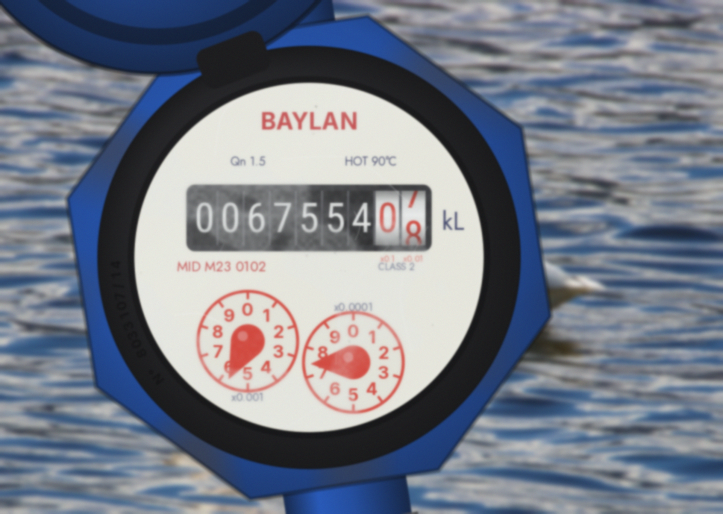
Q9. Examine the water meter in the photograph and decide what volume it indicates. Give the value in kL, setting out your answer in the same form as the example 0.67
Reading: 67554.0757
